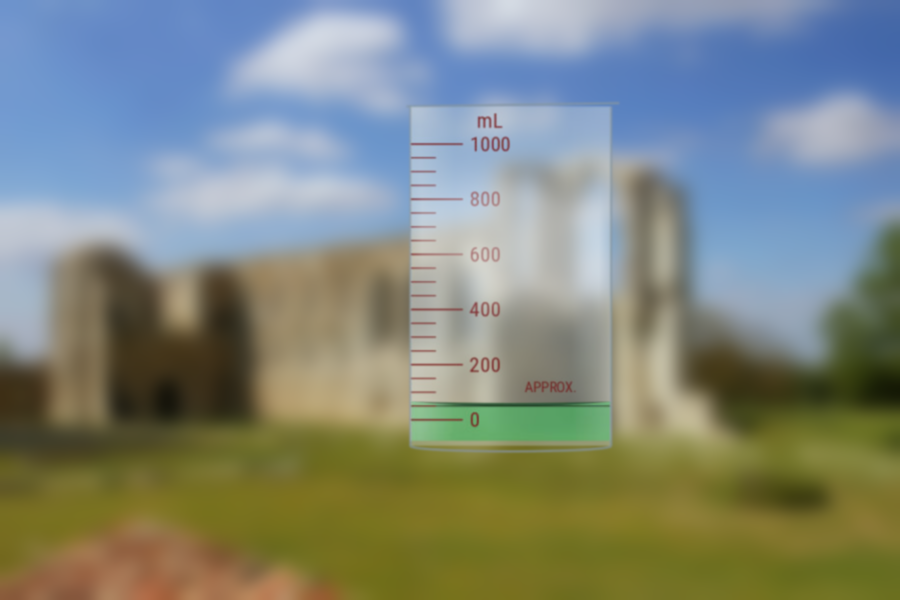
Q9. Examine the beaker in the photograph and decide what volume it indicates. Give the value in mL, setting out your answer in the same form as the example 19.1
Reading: 50
